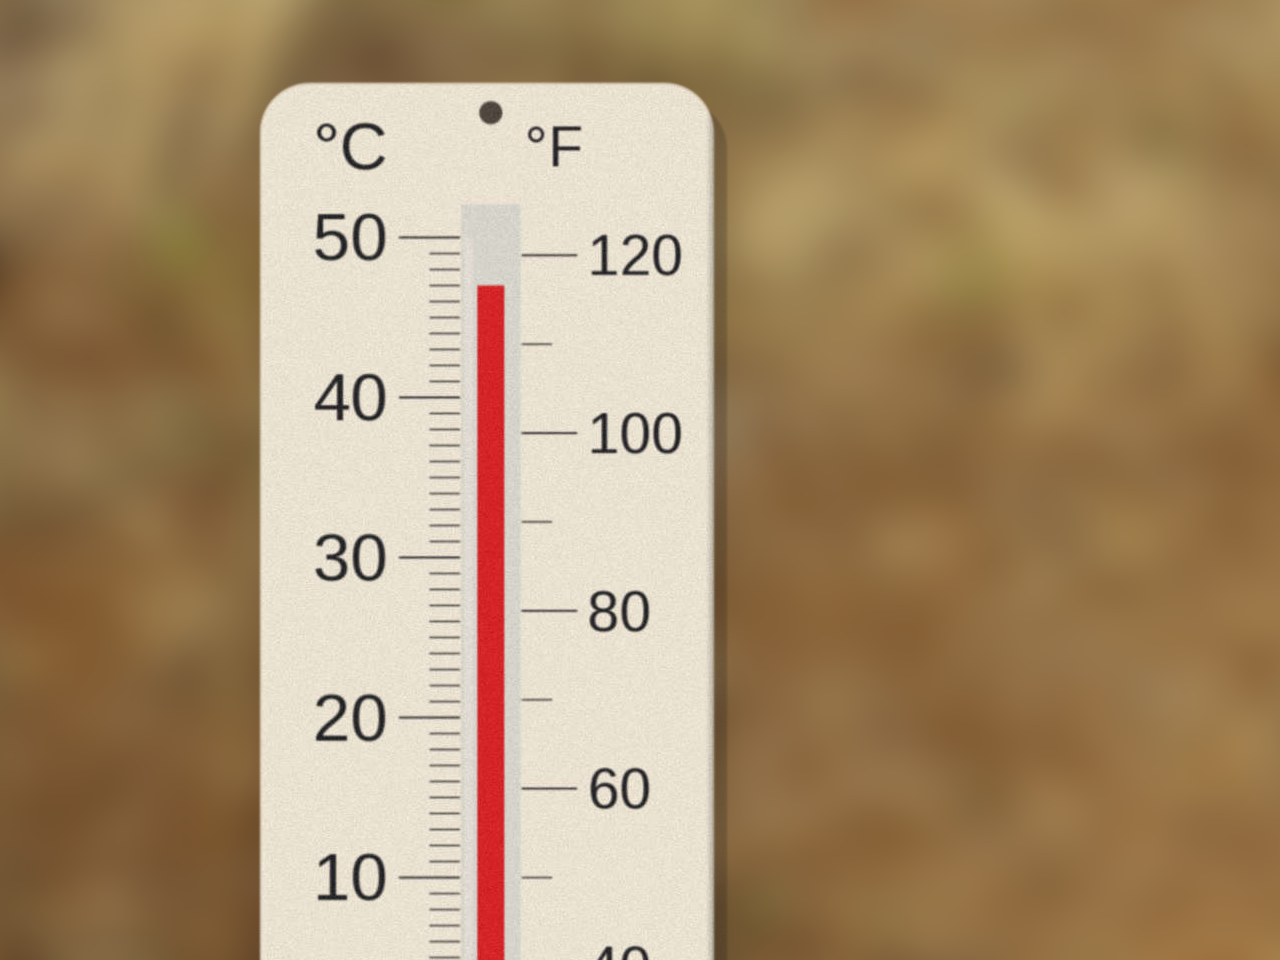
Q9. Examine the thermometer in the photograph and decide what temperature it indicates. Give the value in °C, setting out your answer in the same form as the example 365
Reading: 47
